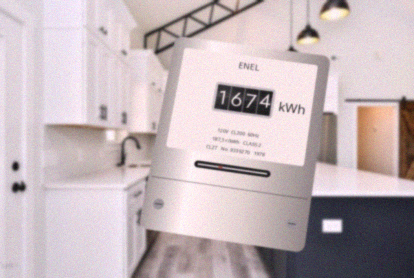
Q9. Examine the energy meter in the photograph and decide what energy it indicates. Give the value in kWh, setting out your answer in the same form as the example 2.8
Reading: 1674
